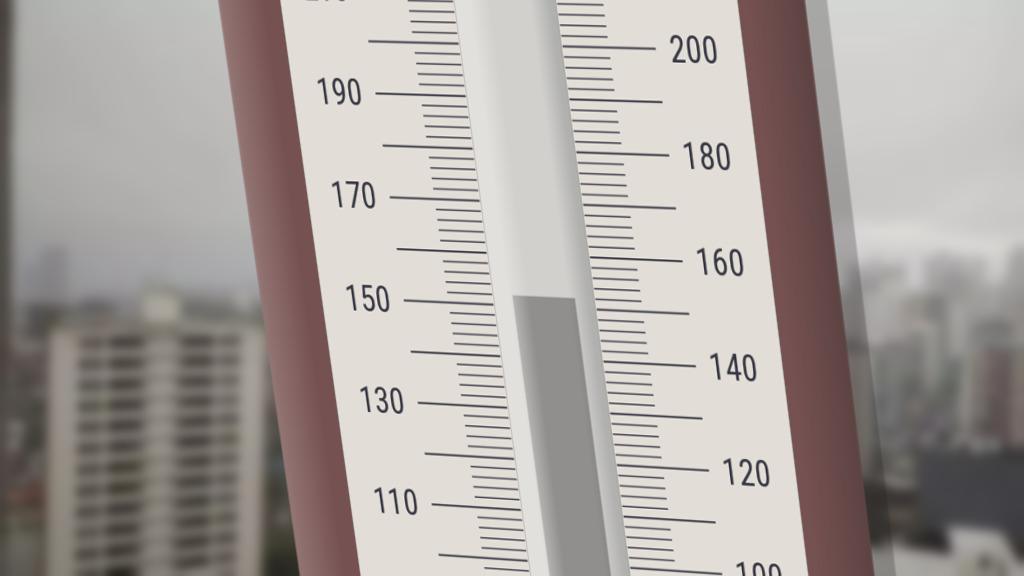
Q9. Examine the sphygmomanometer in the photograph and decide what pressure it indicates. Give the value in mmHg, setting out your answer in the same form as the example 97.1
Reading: 152
